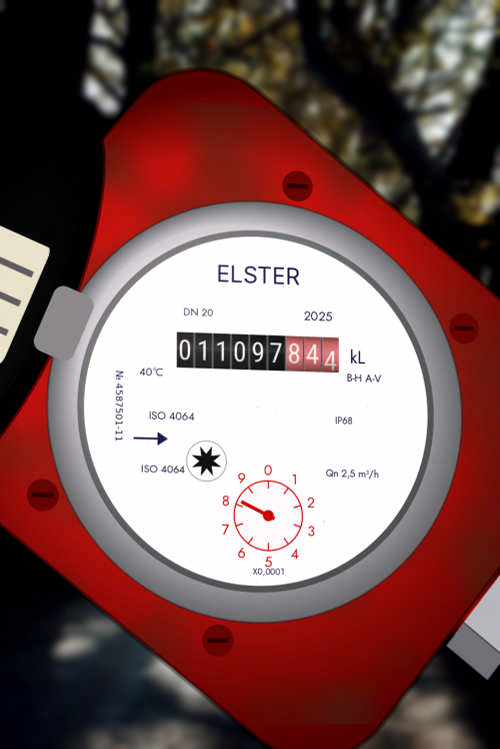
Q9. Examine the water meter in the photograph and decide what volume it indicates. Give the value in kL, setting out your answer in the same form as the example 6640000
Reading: 11097.8438
